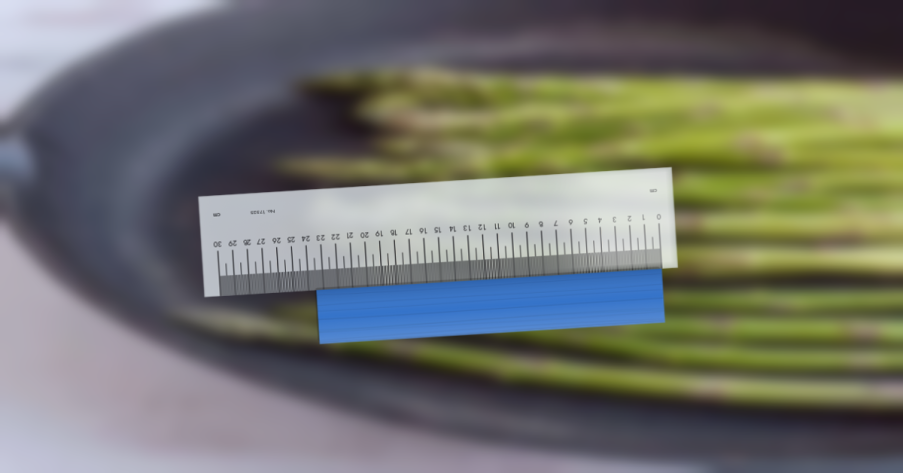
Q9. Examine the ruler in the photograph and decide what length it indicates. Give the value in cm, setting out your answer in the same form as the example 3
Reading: 23.5
